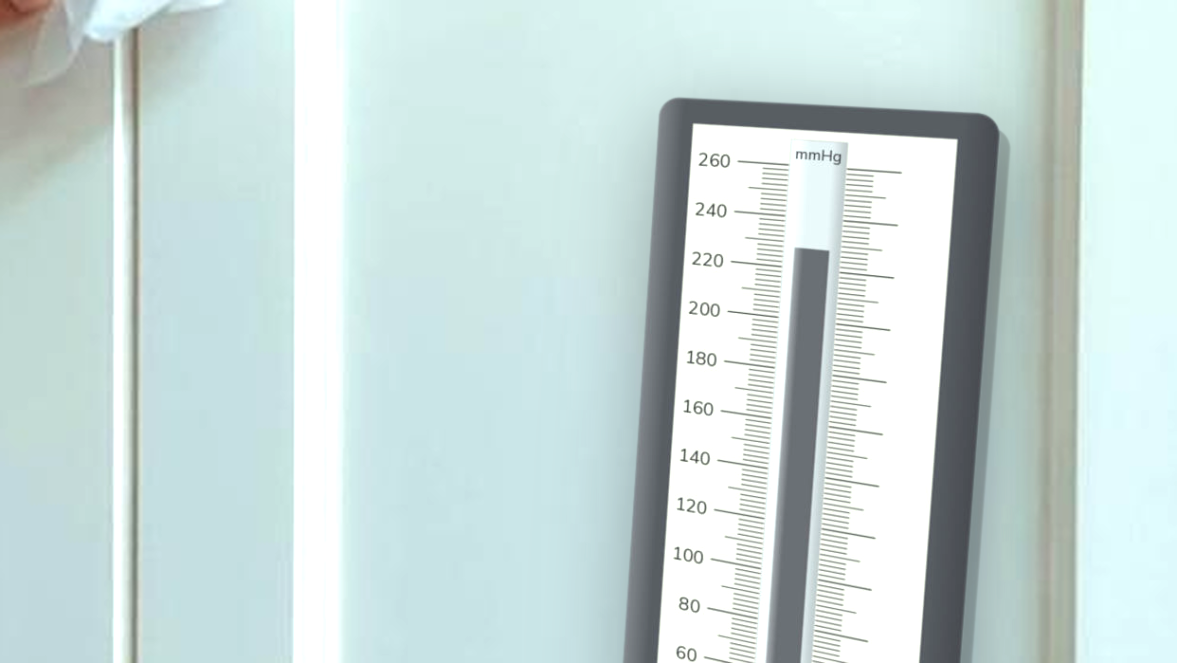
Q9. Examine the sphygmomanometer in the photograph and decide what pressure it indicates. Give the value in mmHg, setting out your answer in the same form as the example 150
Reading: 228
